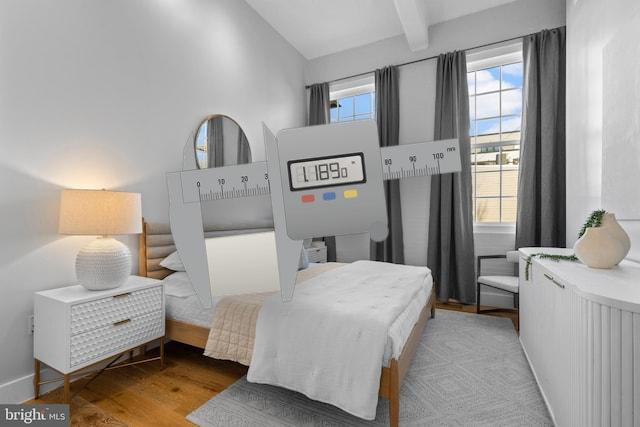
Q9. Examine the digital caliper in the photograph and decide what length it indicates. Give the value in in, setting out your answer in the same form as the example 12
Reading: 1.1890
